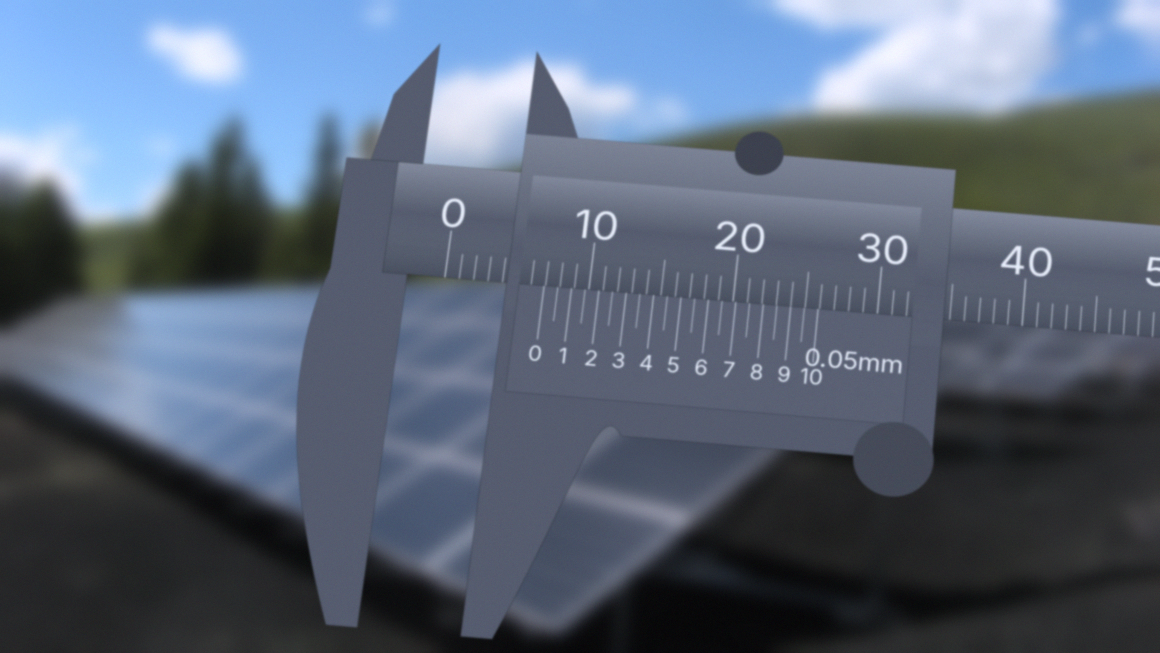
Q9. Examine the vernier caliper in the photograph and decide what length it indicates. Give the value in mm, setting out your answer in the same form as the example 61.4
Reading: 6.9
